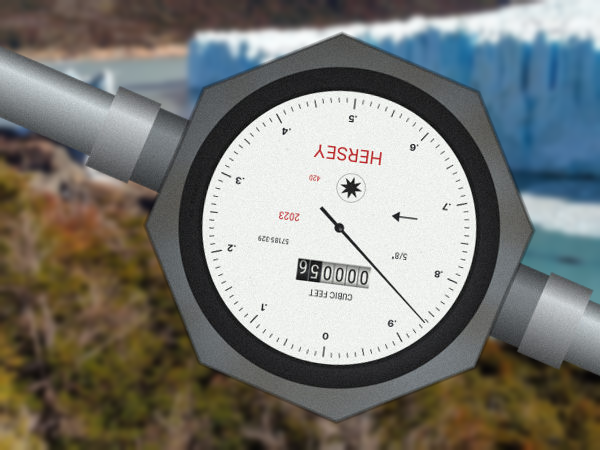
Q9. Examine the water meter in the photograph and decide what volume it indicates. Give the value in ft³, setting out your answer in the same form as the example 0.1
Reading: 55.86
